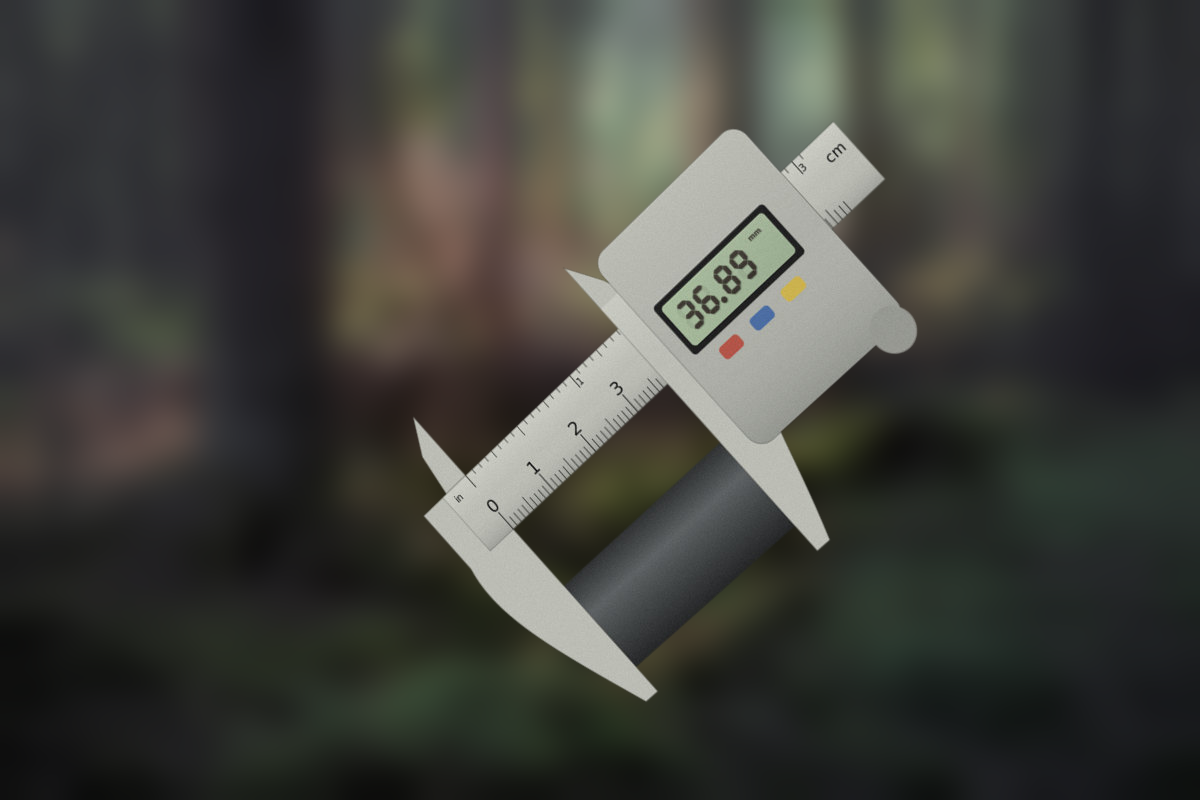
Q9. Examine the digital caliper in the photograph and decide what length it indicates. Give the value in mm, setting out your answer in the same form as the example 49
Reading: 36.89
